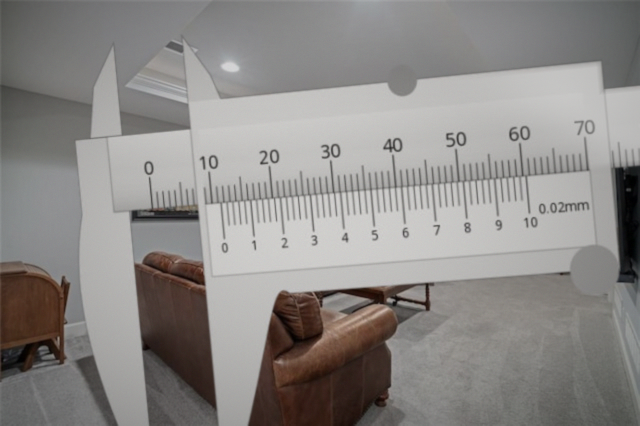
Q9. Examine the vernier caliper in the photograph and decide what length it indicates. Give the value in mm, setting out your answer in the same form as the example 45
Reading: 11.5
